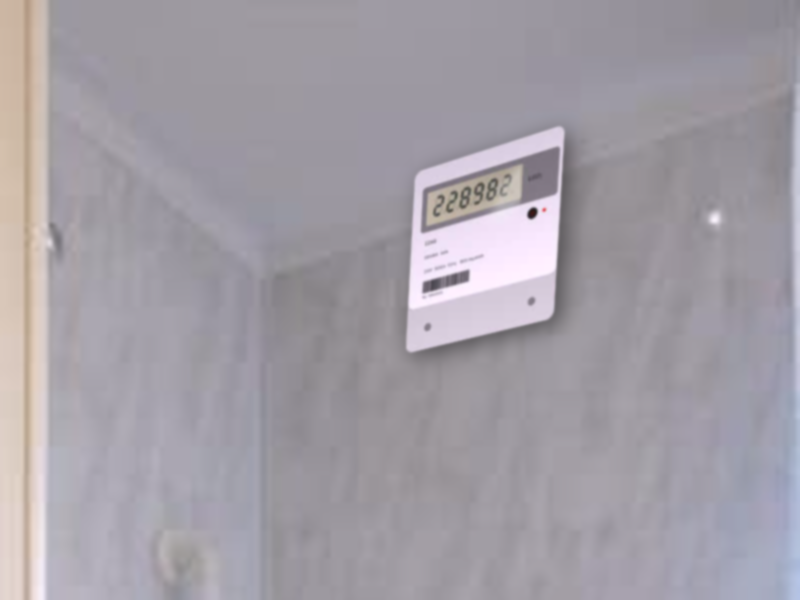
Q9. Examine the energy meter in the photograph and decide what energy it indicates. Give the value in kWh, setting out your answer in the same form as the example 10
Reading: 228982
